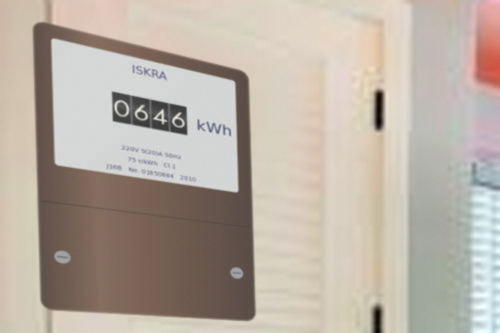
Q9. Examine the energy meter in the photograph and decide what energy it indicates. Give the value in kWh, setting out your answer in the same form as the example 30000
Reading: 646
